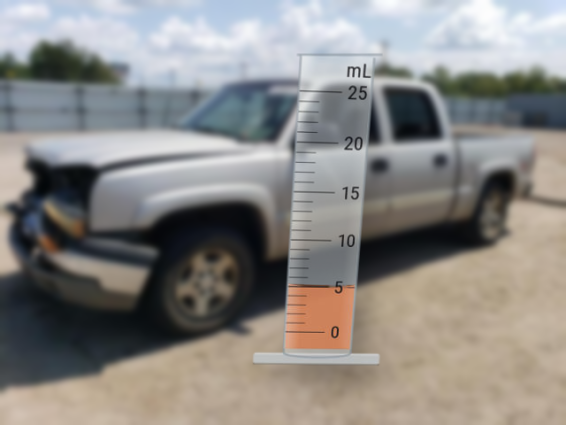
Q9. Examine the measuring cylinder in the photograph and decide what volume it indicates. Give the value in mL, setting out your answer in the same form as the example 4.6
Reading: 5
